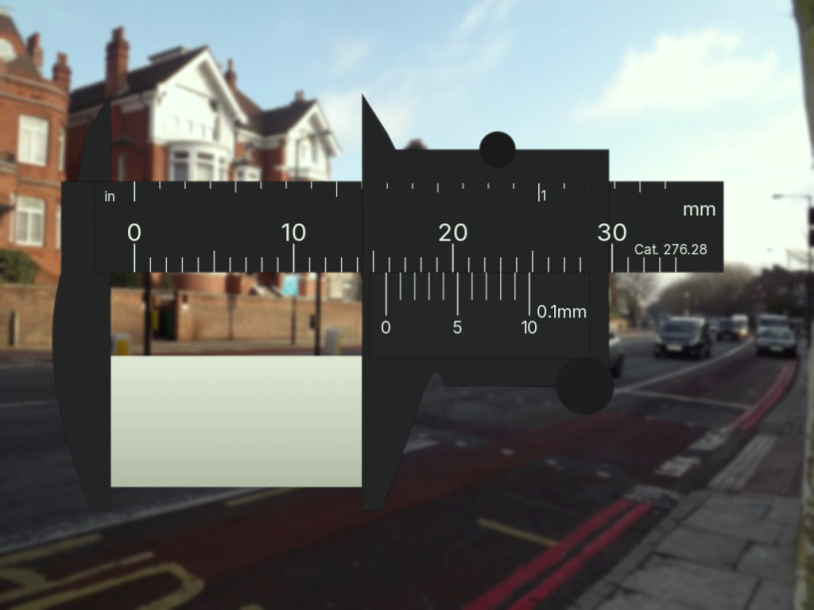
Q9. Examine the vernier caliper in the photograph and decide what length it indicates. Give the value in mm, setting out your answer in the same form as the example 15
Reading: 15.8
